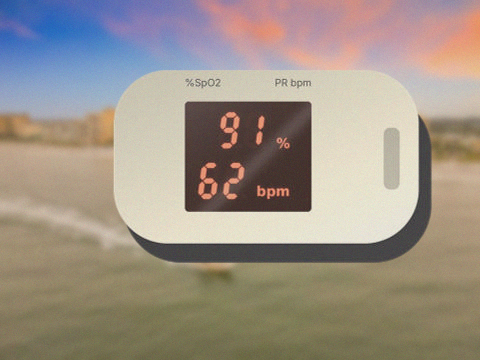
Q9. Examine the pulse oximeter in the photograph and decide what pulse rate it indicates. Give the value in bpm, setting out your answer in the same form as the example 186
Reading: 62
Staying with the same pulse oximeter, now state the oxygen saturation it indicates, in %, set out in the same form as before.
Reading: 91
